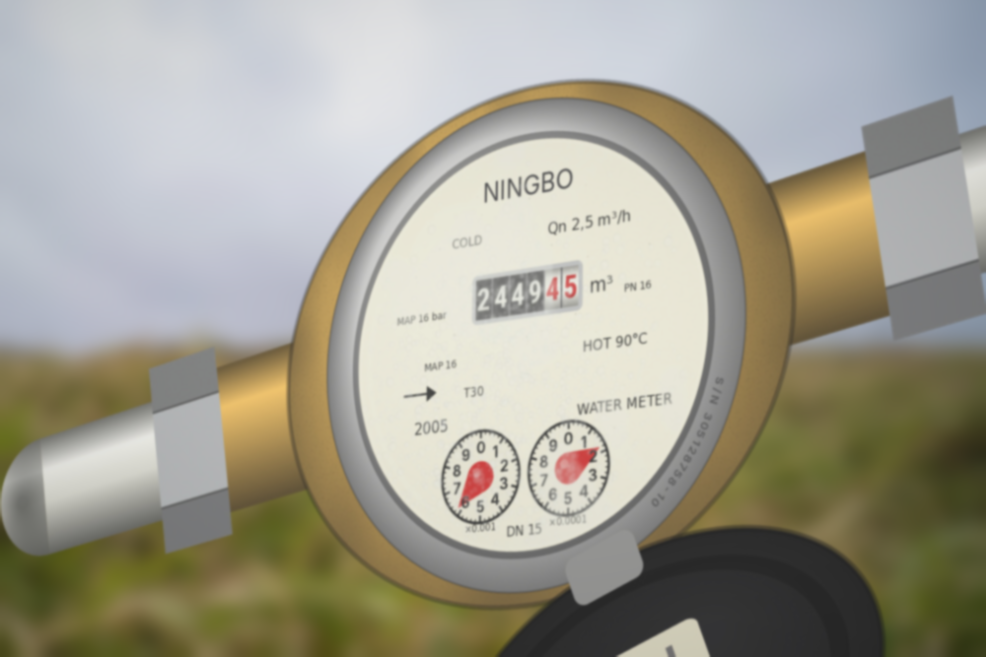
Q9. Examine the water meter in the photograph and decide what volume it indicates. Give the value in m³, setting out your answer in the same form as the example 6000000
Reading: 2449.4561
